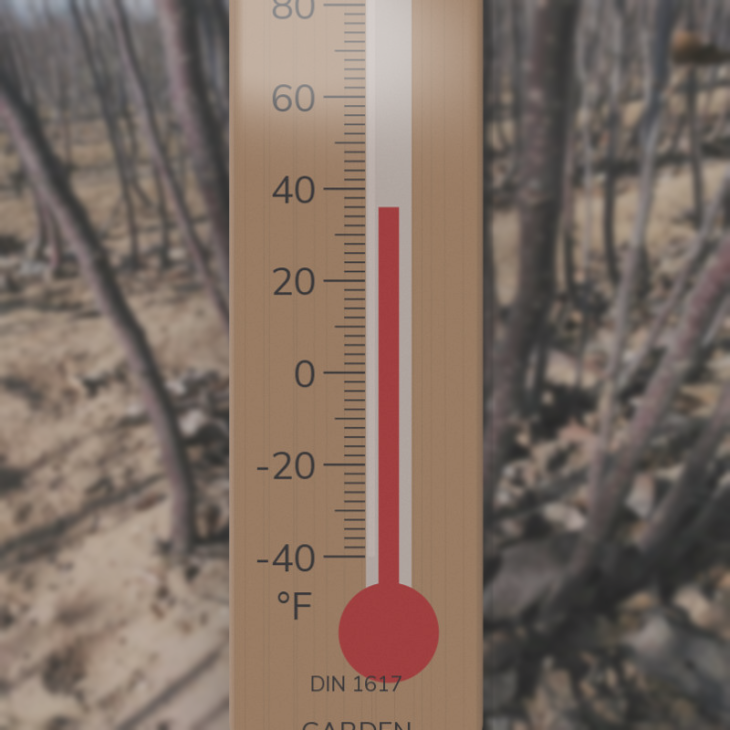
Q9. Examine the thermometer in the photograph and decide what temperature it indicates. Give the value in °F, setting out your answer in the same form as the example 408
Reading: 36
